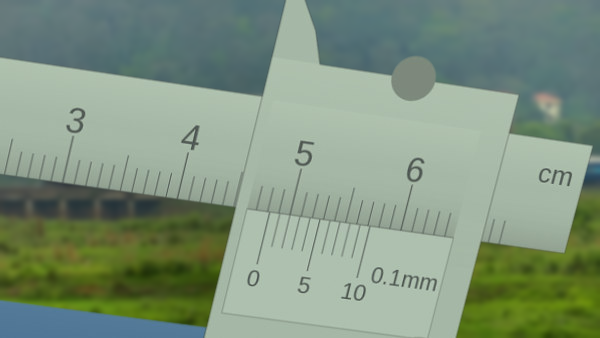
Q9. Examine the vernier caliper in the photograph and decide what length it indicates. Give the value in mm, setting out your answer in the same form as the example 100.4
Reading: 48.2
